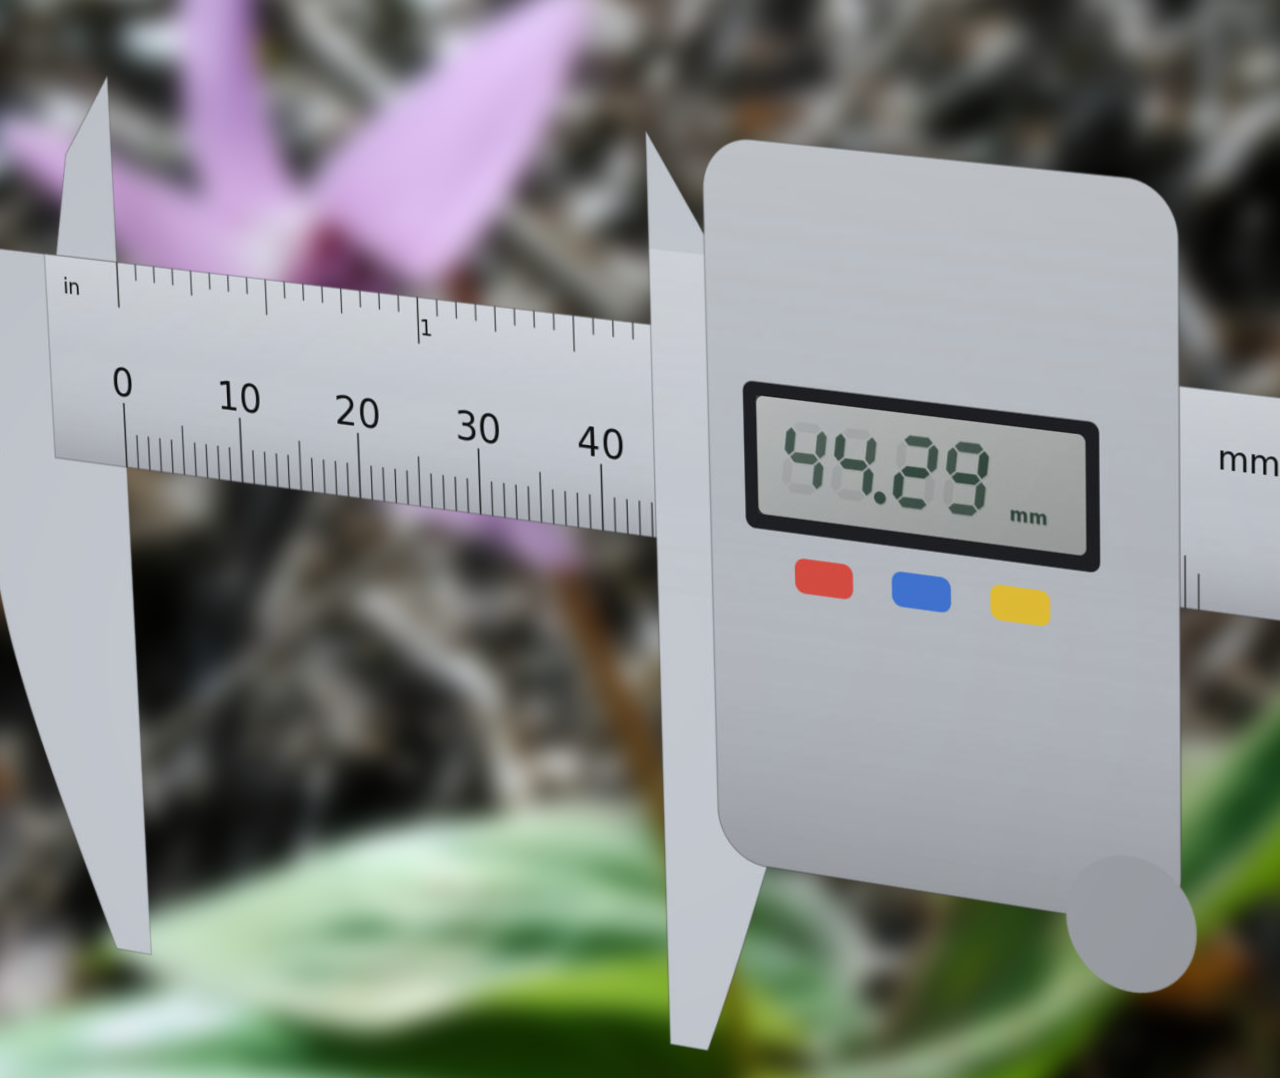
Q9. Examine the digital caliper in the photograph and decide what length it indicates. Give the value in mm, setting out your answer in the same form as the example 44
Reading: 44.29
